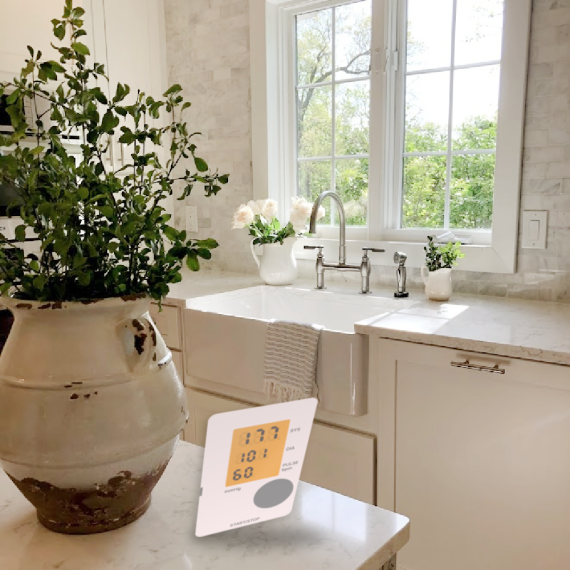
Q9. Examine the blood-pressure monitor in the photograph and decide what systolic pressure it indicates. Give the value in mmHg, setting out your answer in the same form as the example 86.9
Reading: 177
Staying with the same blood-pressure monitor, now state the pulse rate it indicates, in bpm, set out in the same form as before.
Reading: 60
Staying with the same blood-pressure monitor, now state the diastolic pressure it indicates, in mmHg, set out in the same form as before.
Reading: 101
